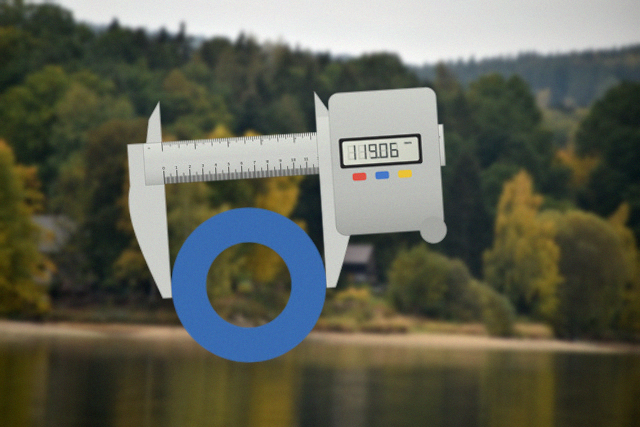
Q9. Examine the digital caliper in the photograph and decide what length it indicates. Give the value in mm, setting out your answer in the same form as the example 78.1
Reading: 119.06
